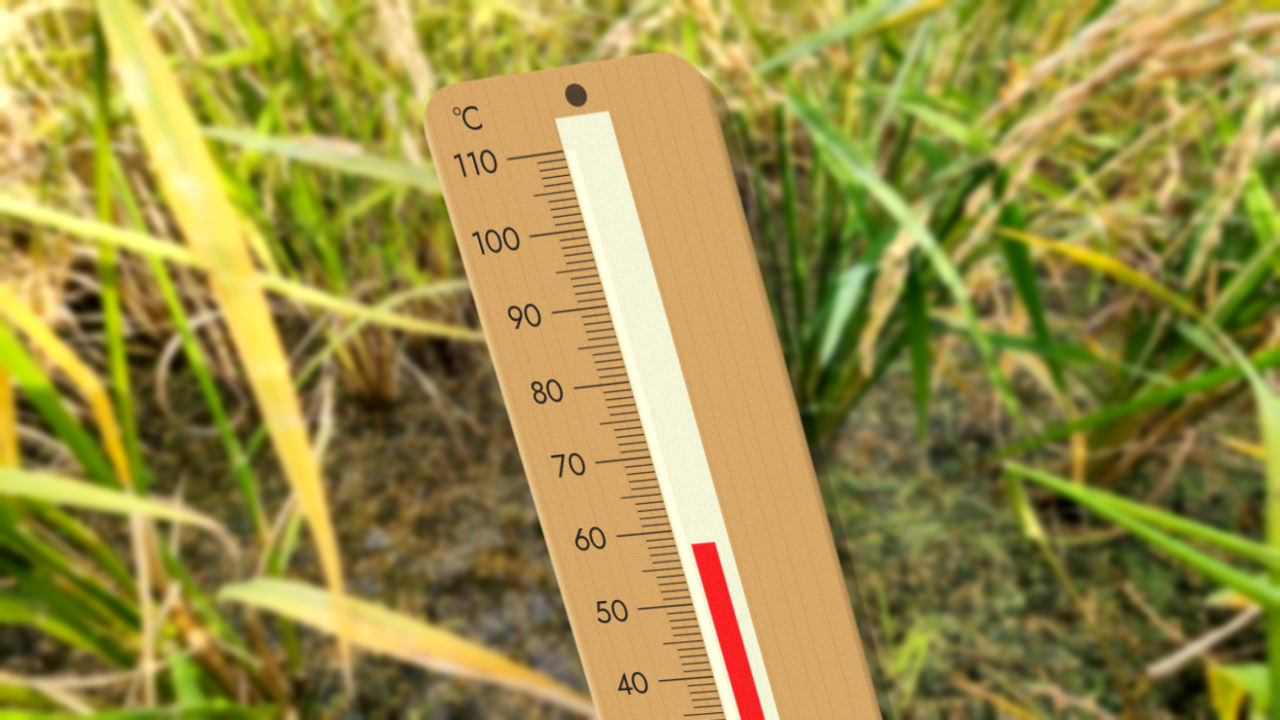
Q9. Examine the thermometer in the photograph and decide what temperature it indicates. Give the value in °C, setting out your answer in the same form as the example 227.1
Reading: 58
